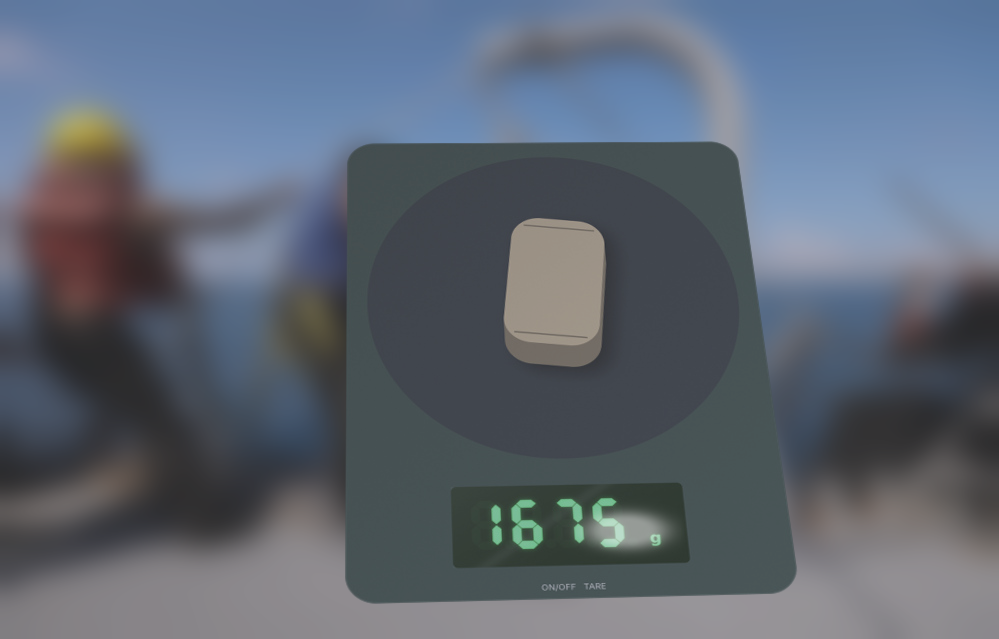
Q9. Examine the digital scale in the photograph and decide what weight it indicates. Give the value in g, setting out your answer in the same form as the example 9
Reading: 1675
